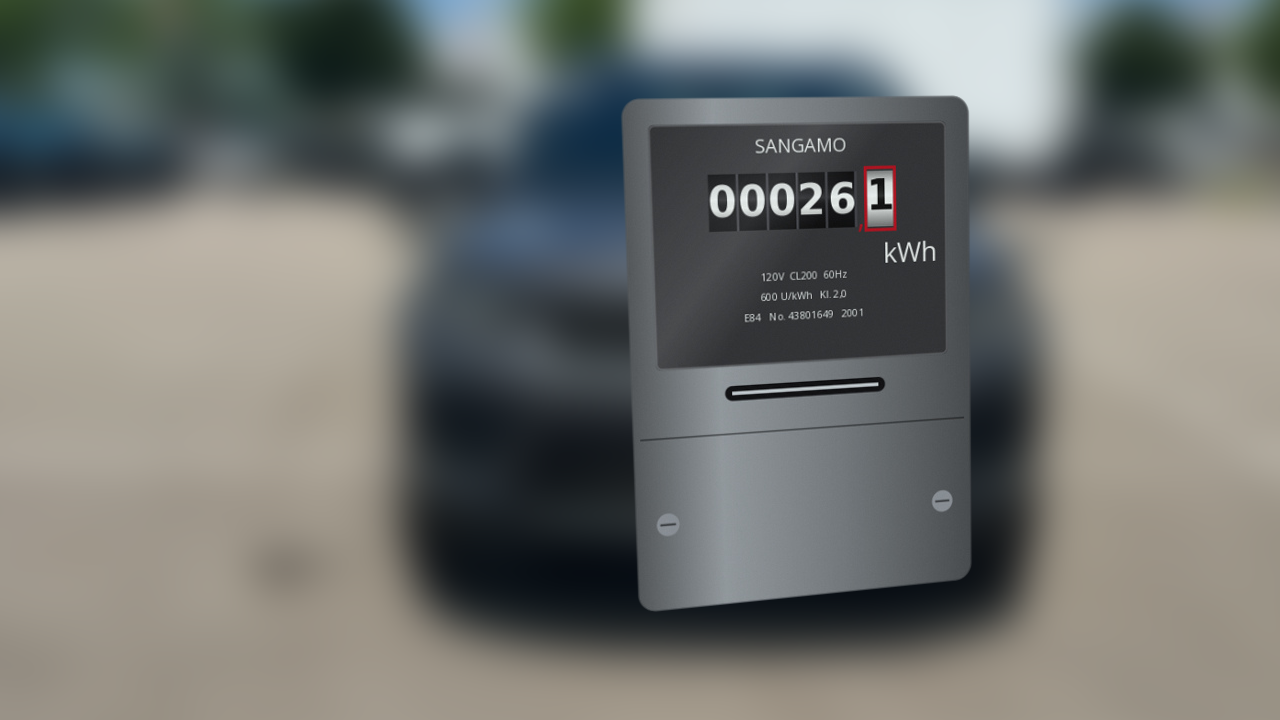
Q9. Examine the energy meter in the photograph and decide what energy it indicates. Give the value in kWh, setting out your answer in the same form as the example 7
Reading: 26.1
